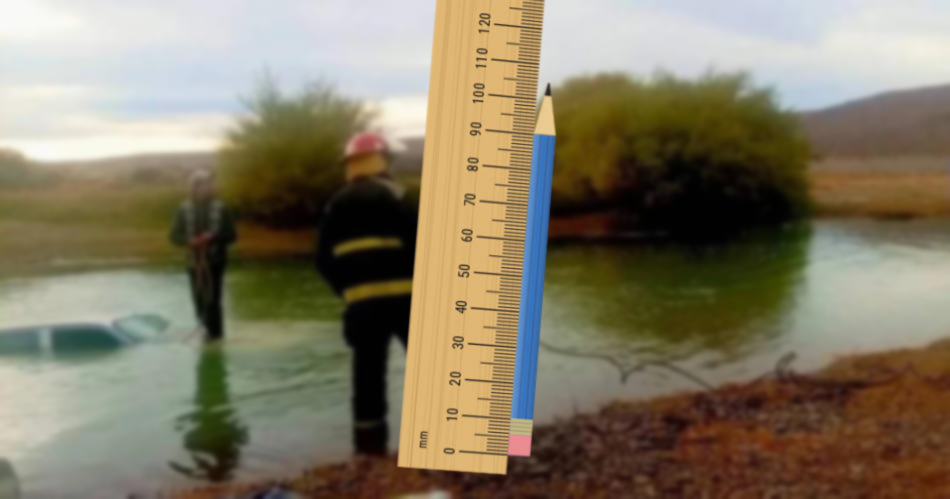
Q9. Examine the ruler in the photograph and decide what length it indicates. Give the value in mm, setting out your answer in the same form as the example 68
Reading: 105
